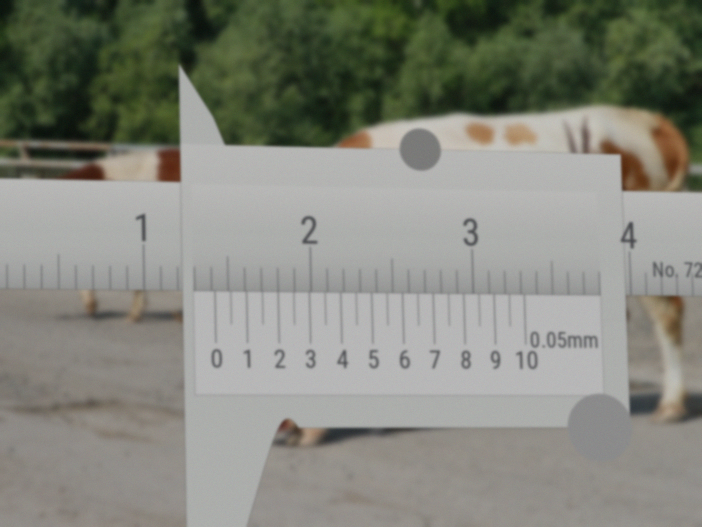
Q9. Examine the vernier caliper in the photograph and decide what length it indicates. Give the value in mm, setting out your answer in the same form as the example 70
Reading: 14.2
